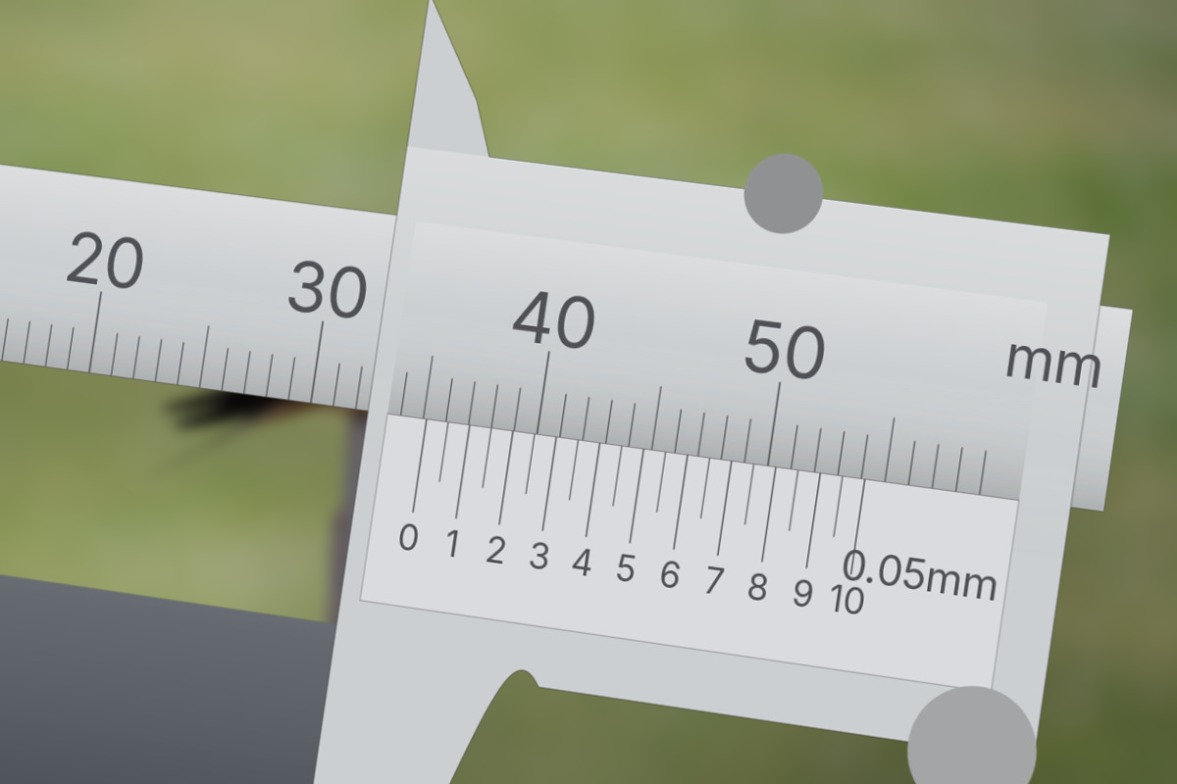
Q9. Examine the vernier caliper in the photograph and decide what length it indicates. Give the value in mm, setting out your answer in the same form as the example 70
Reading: 35.15
